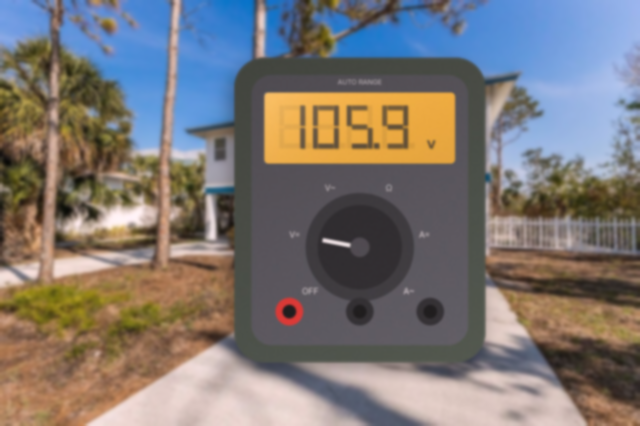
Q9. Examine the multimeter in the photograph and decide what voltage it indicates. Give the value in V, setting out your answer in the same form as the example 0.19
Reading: 105.9
